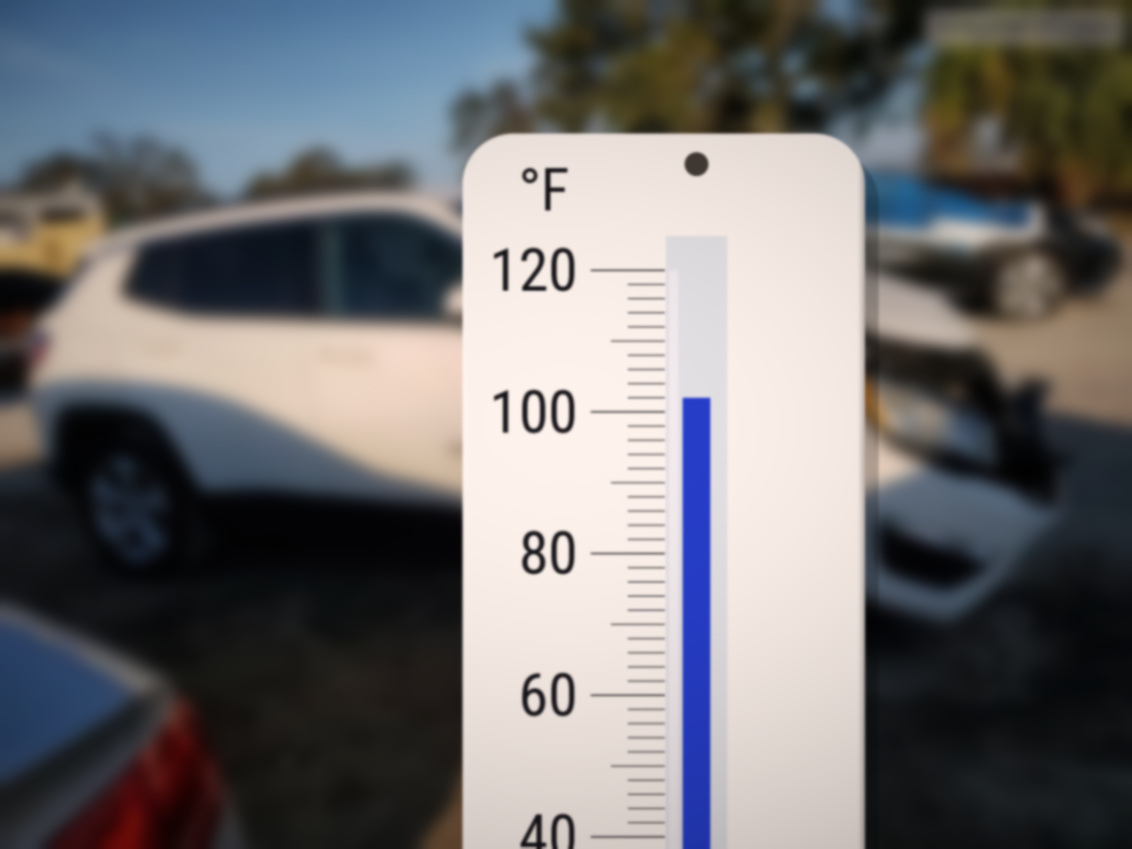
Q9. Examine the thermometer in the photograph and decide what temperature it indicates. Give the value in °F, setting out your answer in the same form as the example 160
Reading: 102
